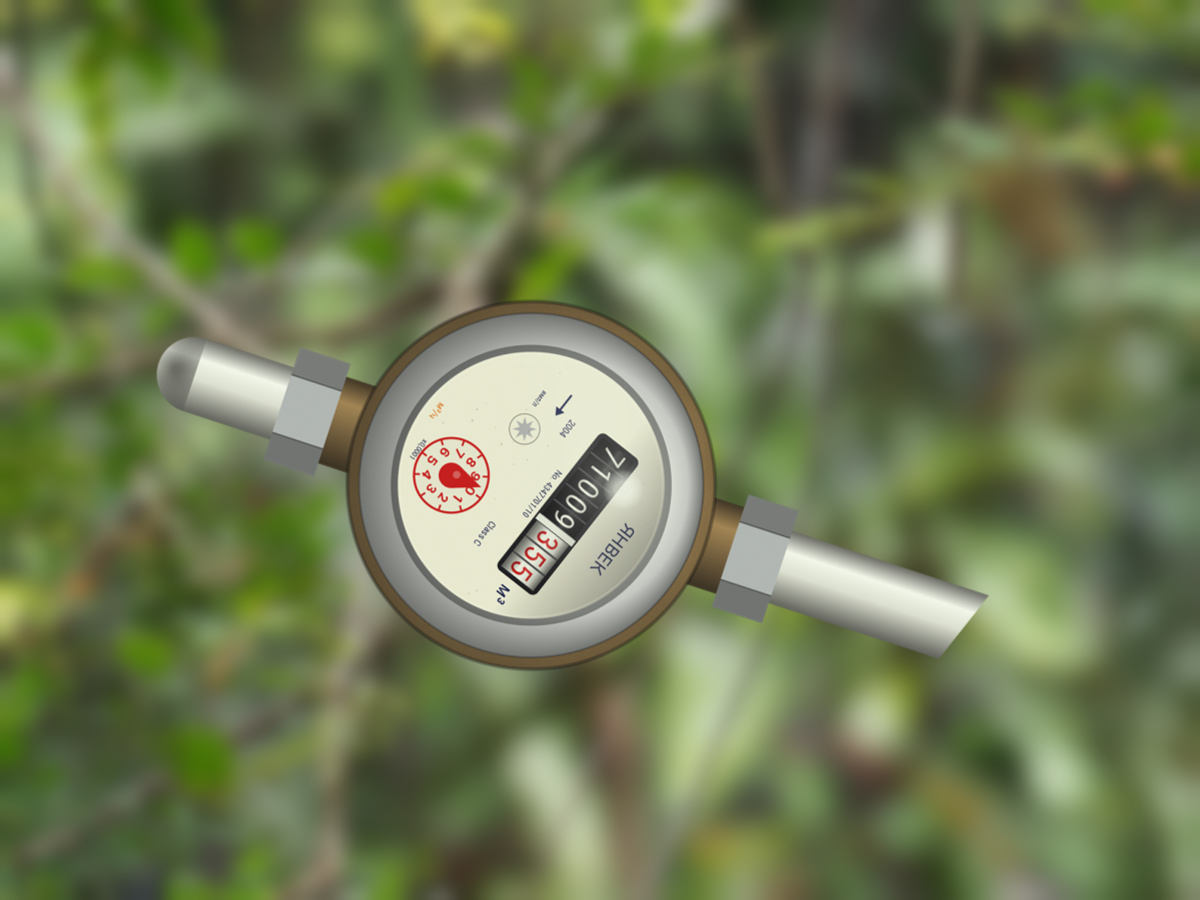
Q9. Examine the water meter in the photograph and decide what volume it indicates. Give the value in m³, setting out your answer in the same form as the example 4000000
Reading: 71009.3549
